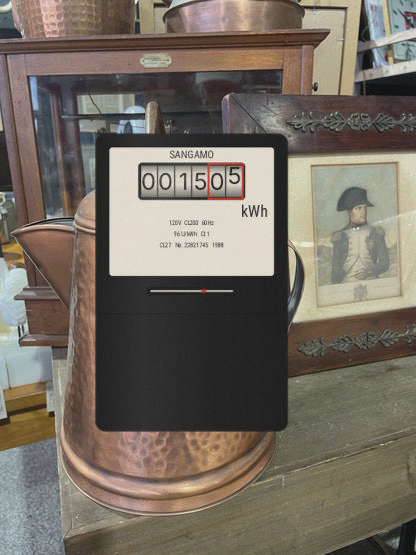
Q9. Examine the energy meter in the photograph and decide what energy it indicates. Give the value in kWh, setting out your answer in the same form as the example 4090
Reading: 15.05
